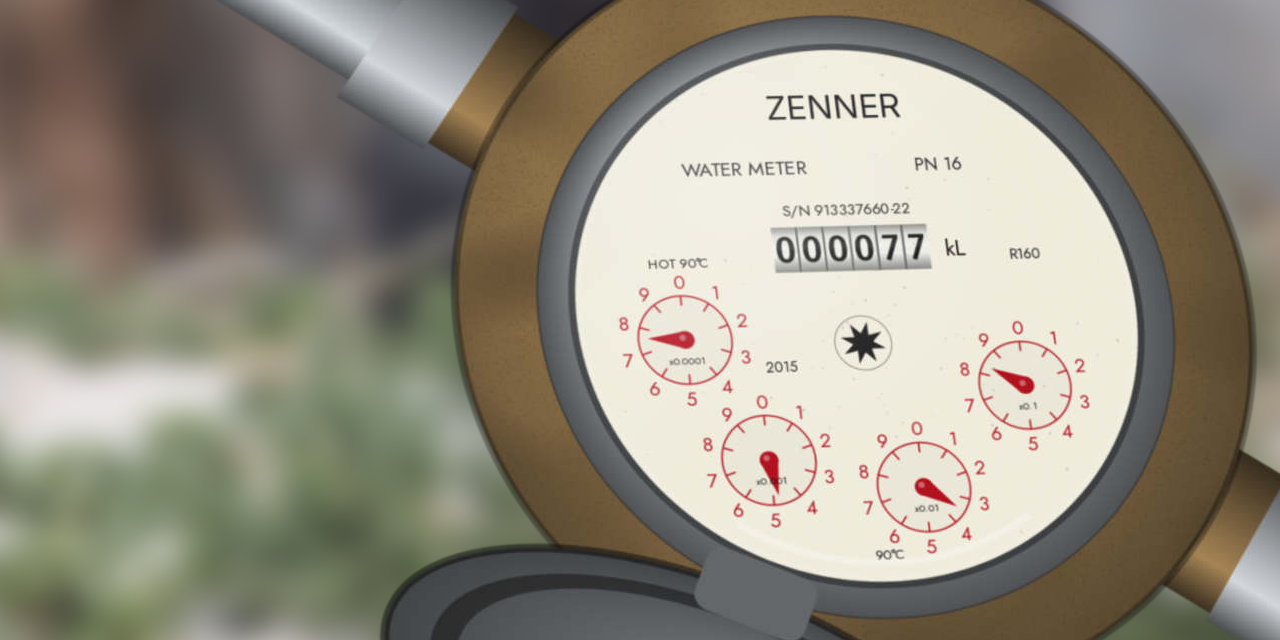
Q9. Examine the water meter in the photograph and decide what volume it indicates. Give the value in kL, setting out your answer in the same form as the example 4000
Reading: 77.8347
